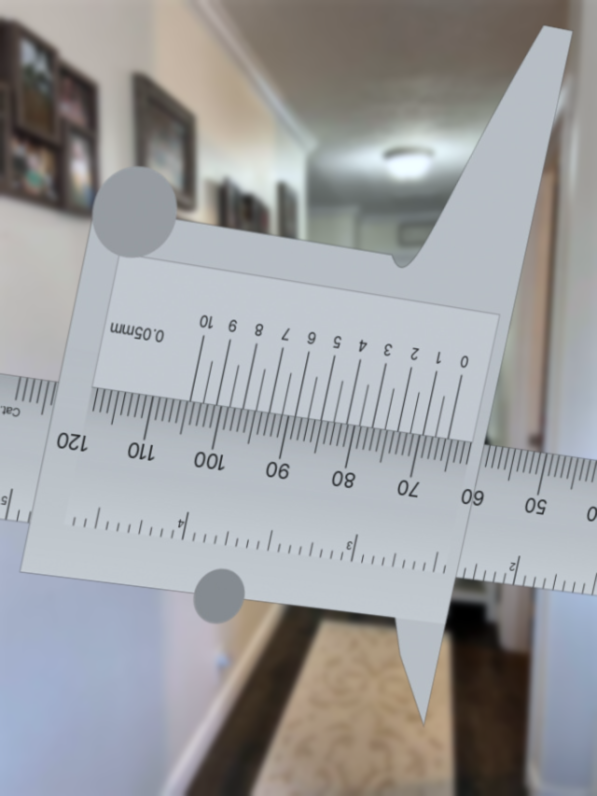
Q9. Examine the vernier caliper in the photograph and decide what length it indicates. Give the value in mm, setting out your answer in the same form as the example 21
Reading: 65.6
